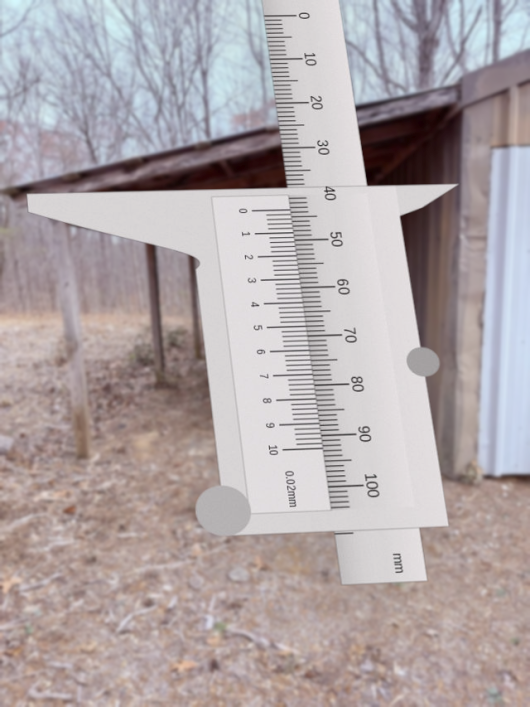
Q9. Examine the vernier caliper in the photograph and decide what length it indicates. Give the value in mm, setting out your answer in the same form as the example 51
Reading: 43.5
